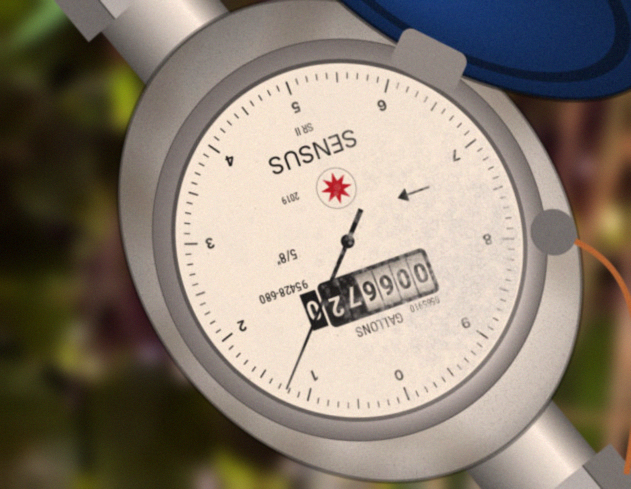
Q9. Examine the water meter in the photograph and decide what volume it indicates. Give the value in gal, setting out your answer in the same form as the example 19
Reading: 66721.2
